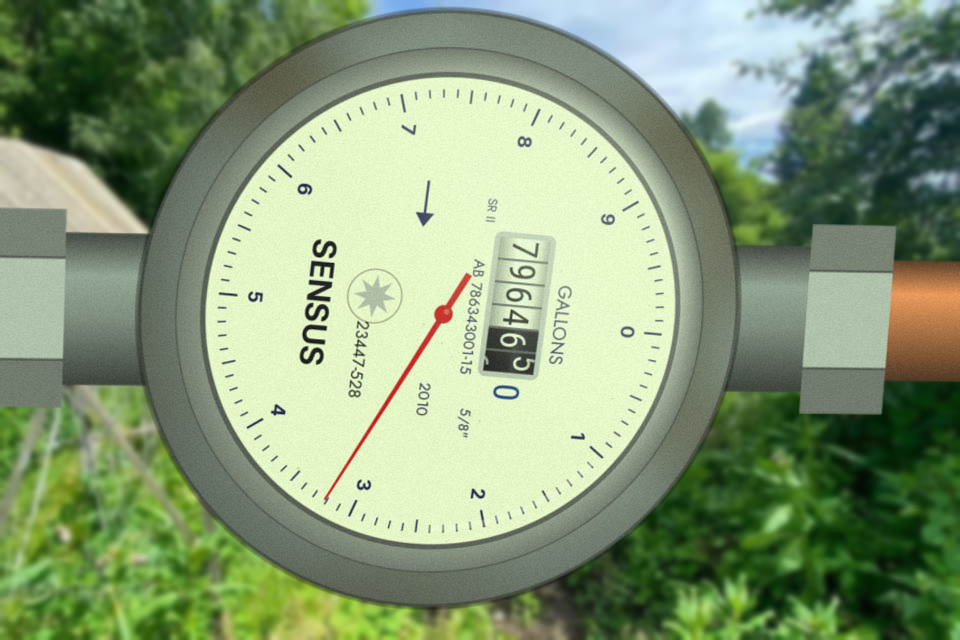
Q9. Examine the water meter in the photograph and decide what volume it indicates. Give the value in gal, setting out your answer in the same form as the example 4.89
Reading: 7964653.2
